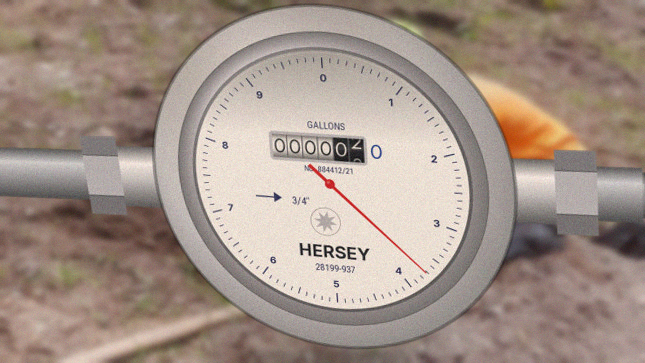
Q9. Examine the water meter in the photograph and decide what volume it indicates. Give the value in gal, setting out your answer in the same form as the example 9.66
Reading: 23.7
